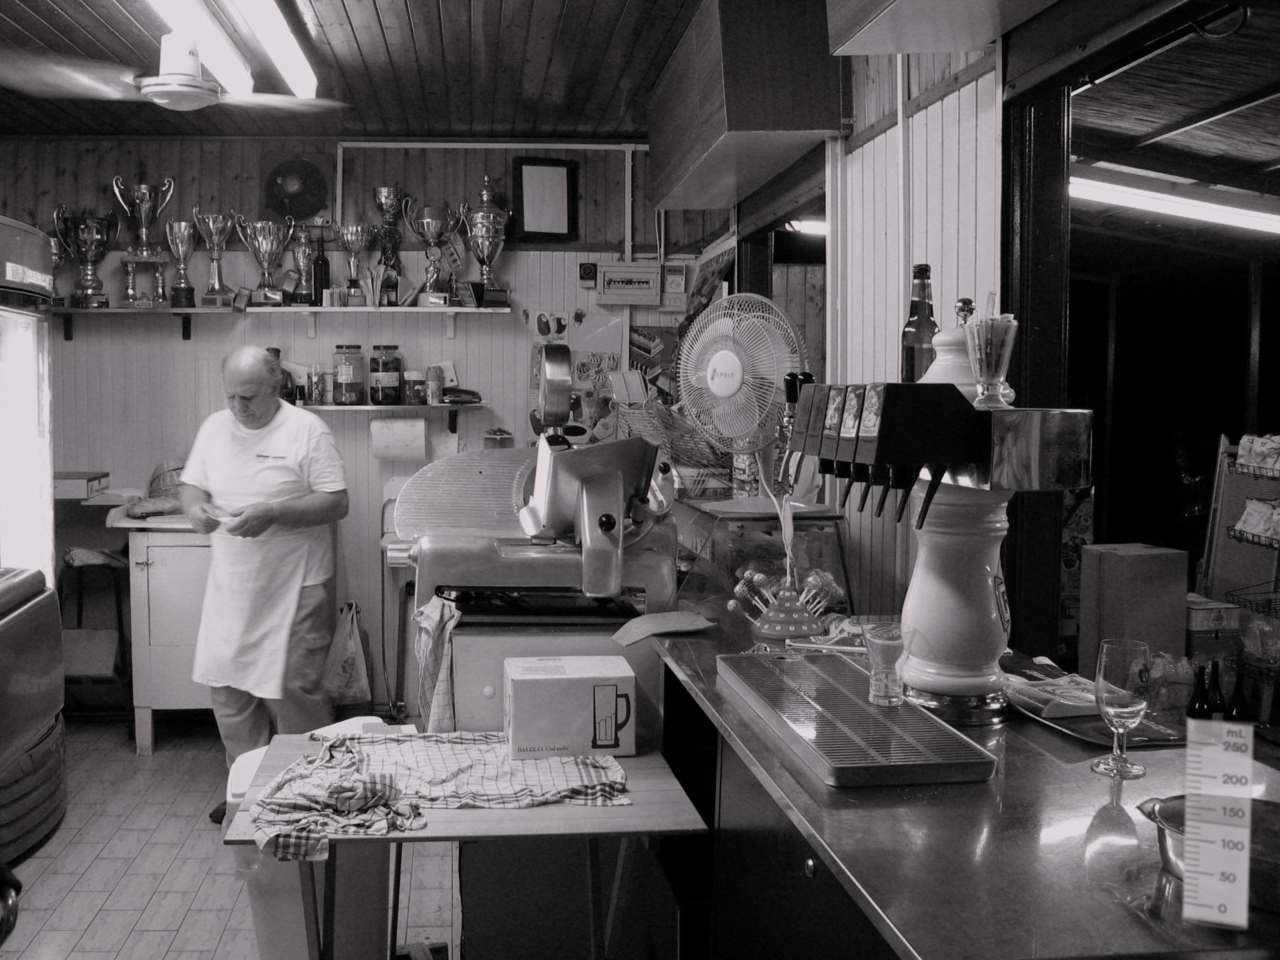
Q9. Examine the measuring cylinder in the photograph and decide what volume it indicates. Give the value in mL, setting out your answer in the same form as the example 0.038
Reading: 130
